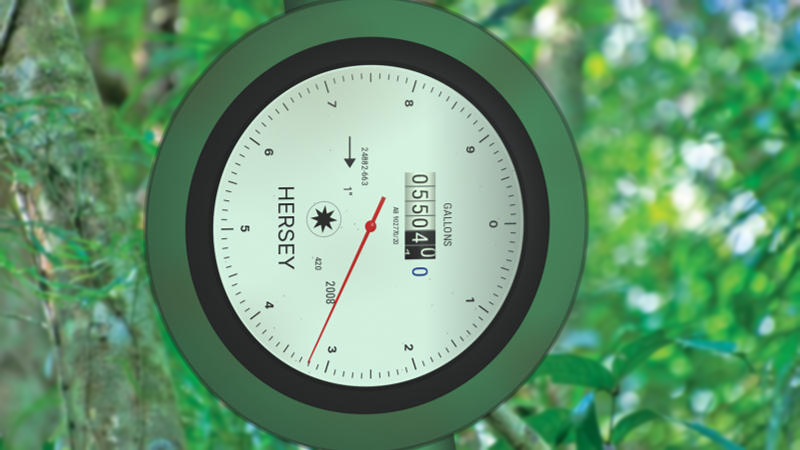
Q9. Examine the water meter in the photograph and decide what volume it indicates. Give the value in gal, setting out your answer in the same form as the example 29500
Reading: 550403.2
